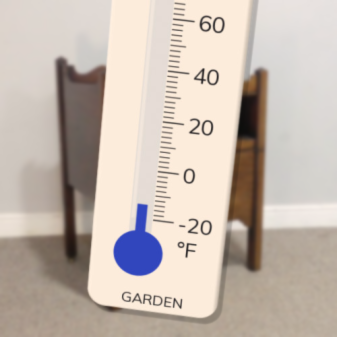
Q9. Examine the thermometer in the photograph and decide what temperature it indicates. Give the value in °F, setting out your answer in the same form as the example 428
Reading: -14
